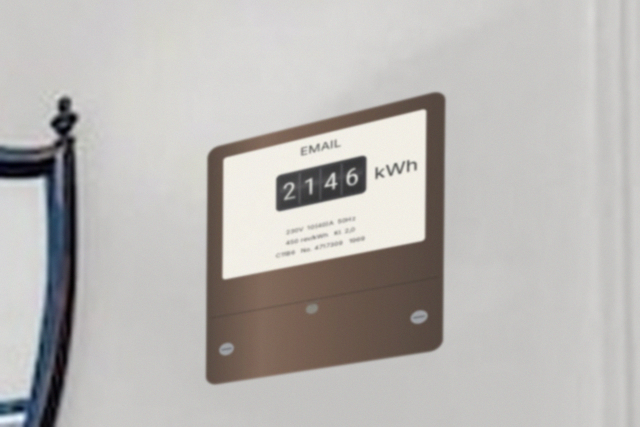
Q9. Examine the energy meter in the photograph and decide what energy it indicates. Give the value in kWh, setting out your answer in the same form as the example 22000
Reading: 2146
